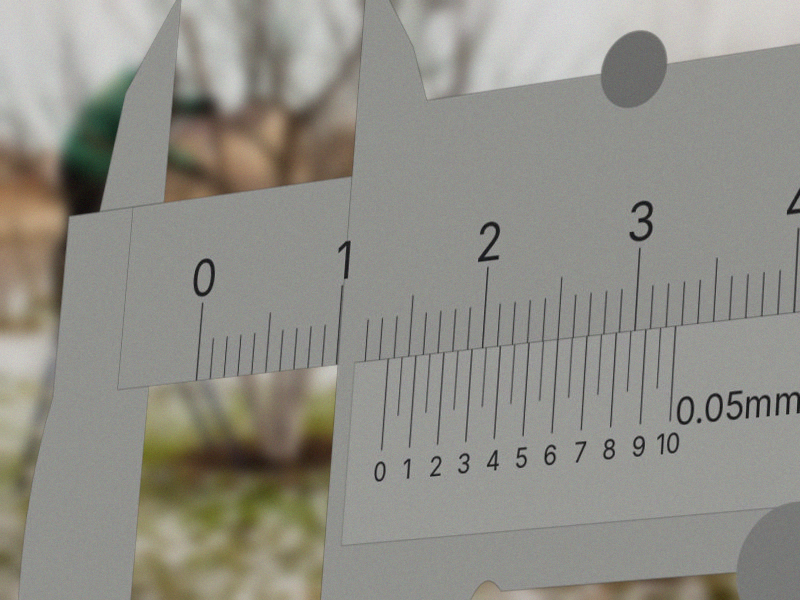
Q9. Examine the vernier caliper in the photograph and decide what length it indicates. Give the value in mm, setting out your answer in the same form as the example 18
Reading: 13.6
